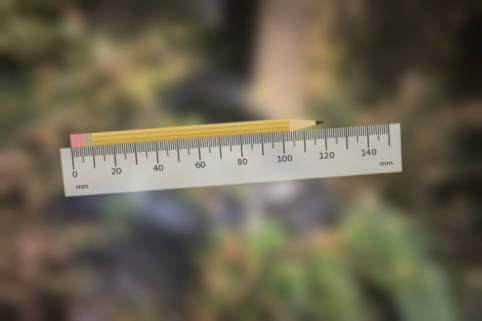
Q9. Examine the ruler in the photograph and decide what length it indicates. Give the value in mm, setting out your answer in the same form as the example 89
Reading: 120
